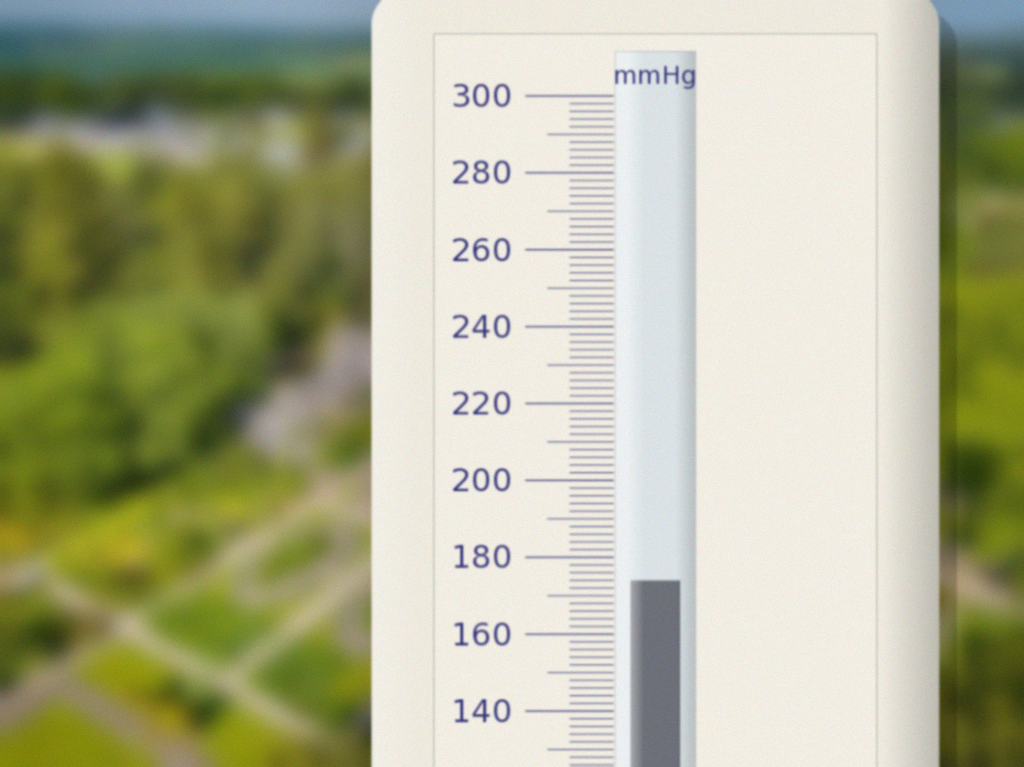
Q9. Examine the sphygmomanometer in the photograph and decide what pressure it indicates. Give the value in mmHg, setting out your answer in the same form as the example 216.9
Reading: 174
